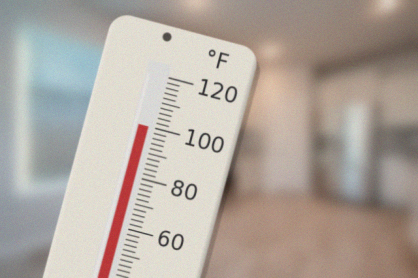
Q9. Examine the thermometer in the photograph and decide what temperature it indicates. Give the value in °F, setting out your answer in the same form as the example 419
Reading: 100
